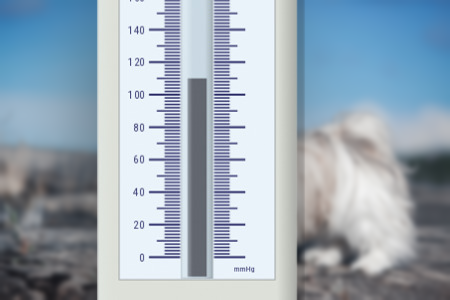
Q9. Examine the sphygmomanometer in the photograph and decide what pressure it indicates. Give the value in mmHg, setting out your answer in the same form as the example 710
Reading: 110
